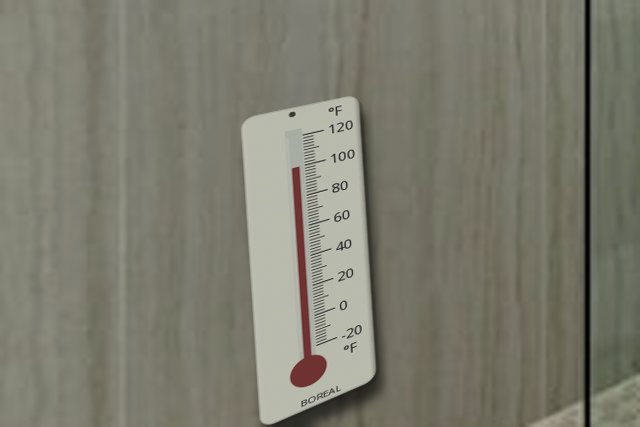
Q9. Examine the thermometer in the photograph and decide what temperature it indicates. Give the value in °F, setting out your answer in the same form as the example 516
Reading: 100
